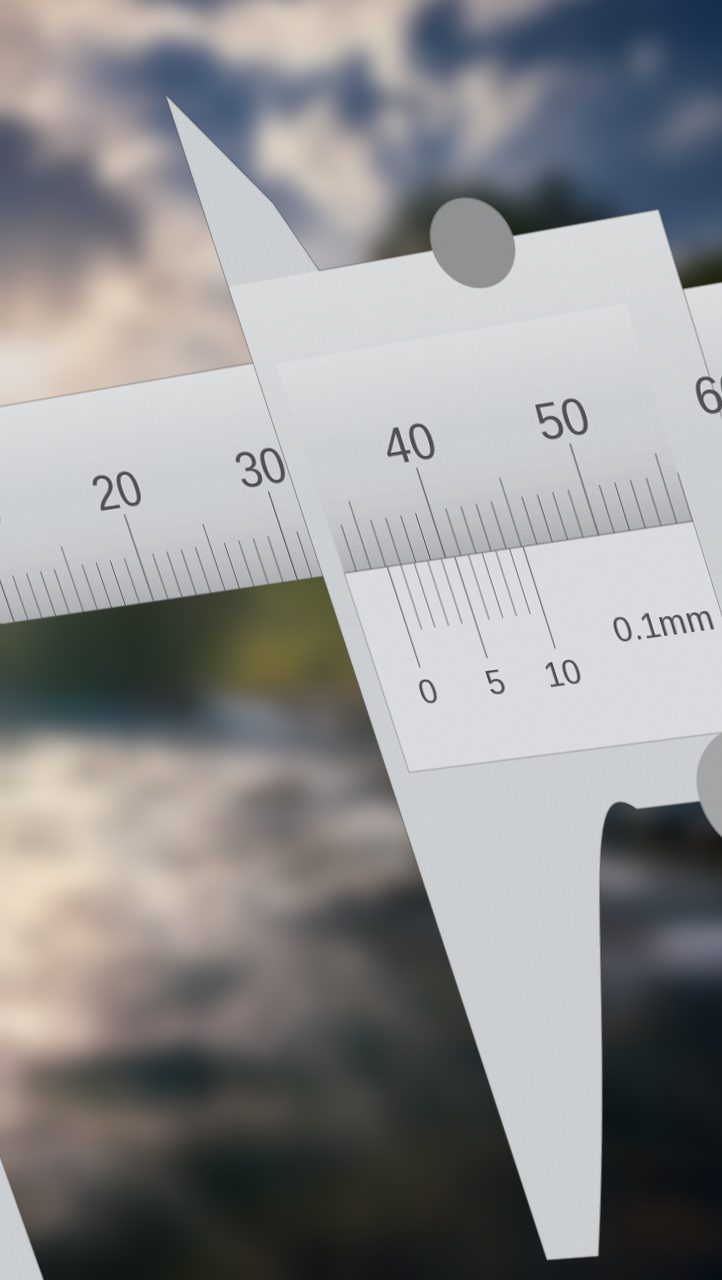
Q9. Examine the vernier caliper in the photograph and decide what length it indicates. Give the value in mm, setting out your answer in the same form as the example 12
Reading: 36.1
